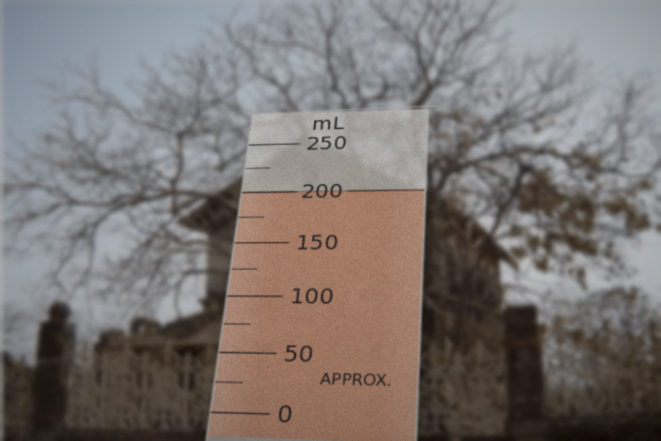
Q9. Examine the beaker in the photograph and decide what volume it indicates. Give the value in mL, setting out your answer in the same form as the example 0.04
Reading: 200
